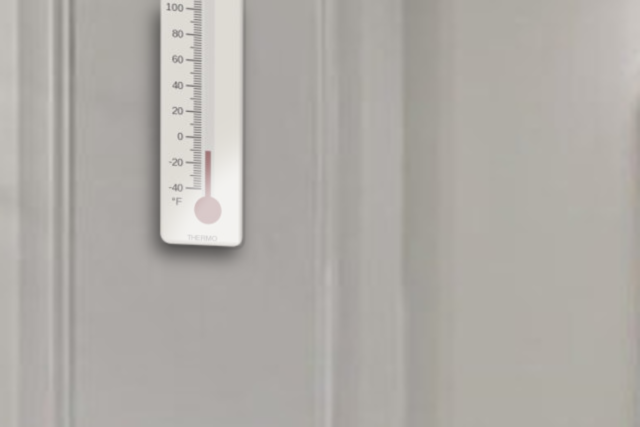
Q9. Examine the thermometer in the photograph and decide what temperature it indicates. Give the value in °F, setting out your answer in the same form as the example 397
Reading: -10
